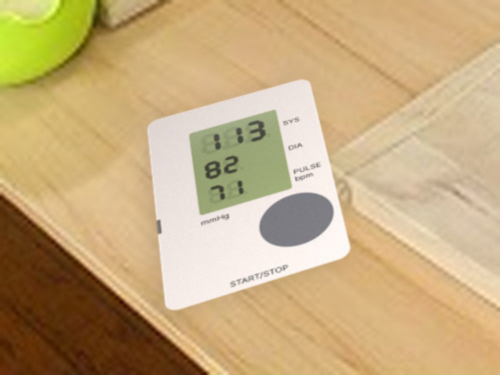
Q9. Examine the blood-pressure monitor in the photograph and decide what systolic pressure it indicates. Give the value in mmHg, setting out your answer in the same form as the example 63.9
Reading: 113
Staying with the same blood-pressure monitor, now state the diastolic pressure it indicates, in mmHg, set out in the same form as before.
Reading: 82
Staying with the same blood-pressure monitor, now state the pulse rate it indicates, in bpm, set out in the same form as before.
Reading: 71
